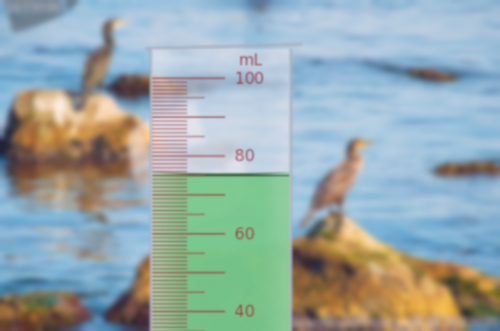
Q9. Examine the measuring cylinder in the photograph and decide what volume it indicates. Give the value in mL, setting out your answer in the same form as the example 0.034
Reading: 75
